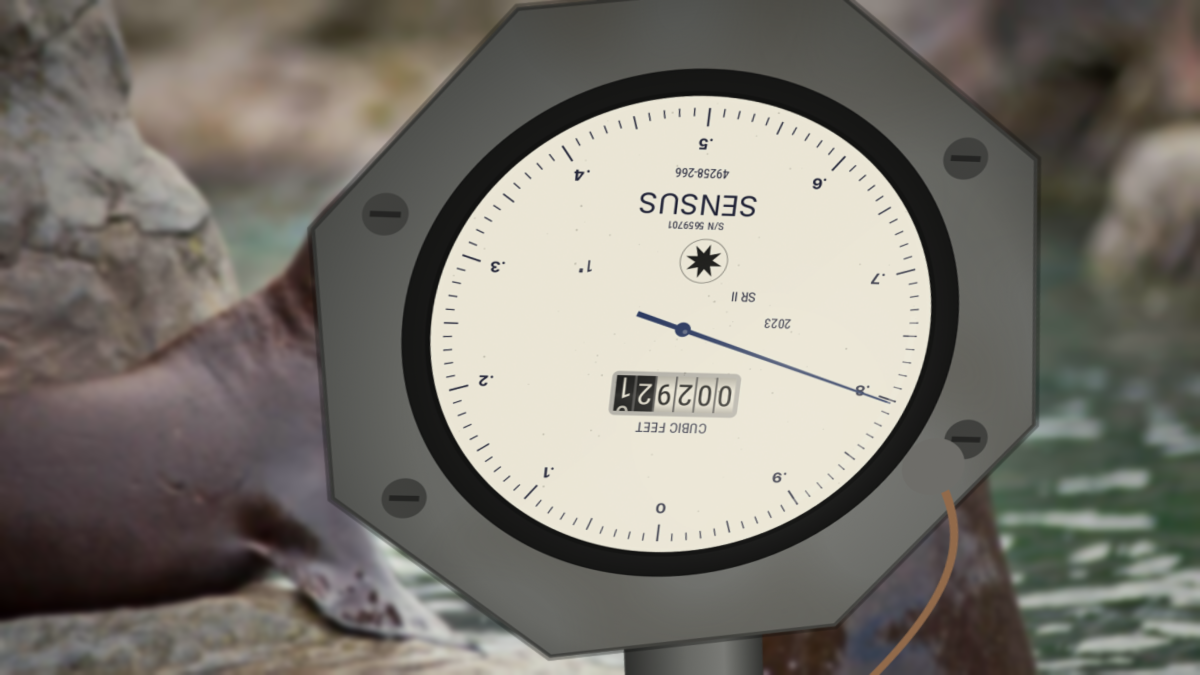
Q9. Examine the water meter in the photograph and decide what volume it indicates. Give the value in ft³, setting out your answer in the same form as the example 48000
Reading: 2920.80
